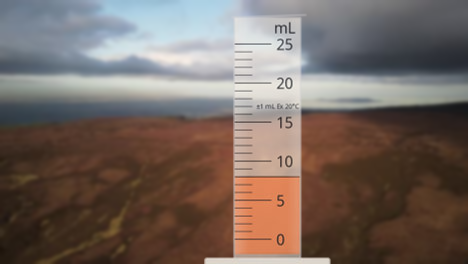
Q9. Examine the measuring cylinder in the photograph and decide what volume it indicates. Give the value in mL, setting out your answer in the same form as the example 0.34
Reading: 8
